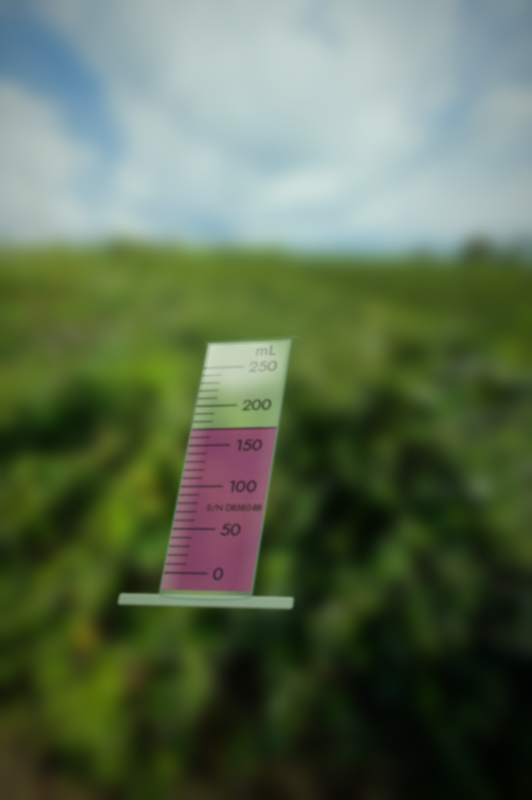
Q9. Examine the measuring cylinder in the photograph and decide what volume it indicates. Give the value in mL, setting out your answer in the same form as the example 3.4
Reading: 170
